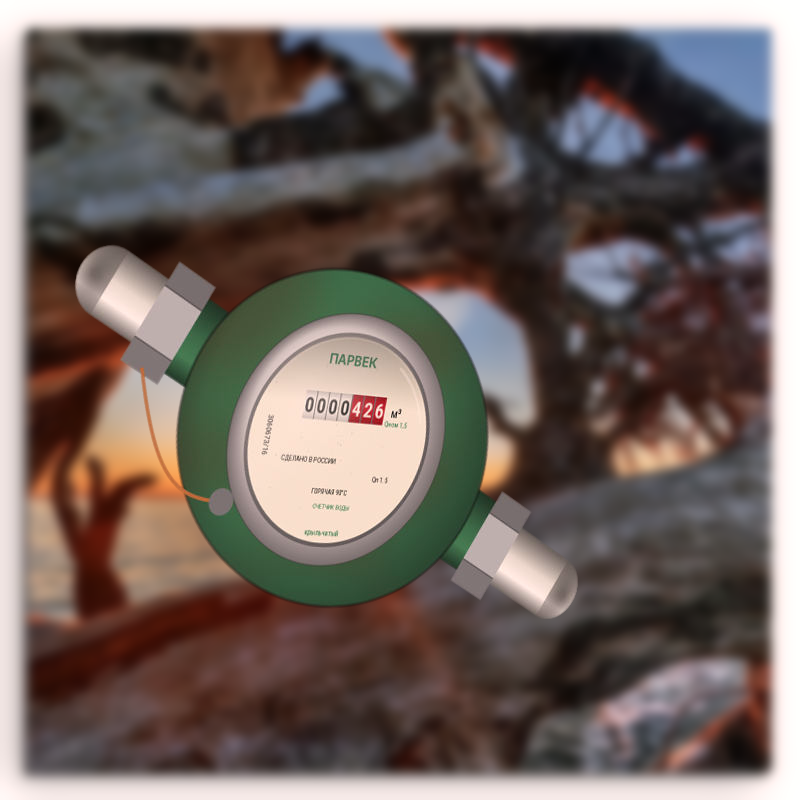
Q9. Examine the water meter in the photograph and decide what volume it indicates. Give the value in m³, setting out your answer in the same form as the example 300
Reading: 0.426
